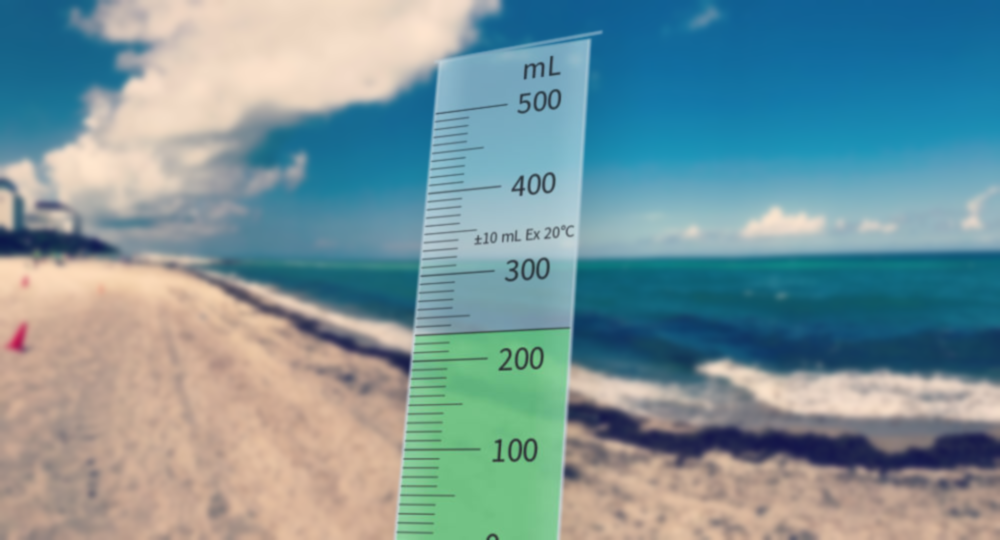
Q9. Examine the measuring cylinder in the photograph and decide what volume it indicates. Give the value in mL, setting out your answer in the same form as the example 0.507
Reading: 230
